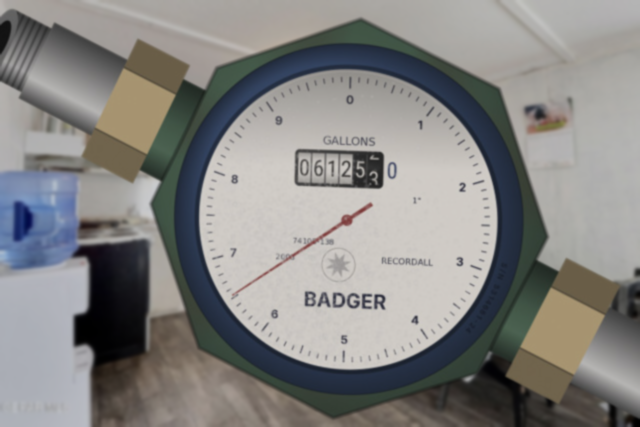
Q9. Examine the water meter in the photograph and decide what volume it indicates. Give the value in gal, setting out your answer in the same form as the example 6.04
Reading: 612526.5
